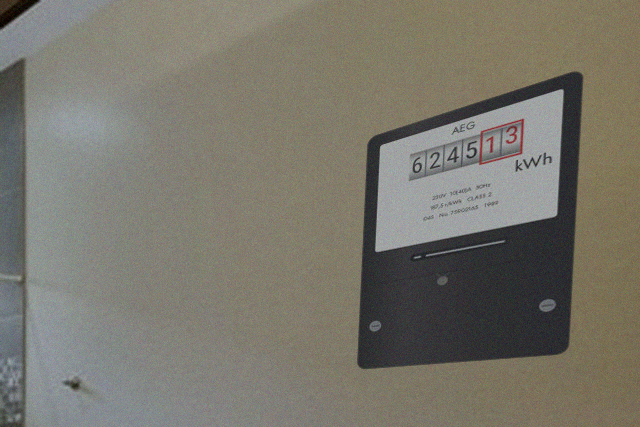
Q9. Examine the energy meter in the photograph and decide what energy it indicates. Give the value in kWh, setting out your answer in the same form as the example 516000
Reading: 6245.13
